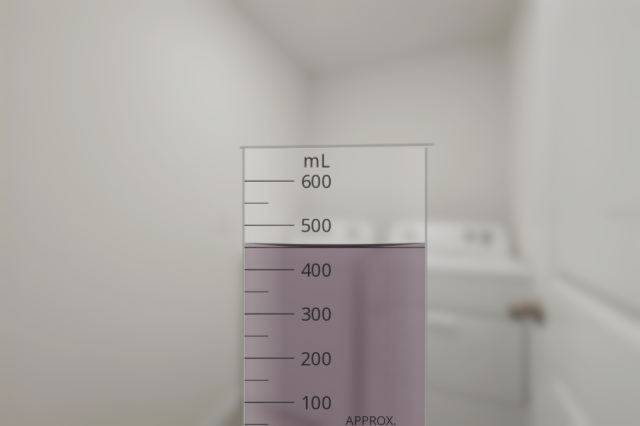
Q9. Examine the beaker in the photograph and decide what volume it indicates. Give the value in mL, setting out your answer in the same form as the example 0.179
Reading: 450
